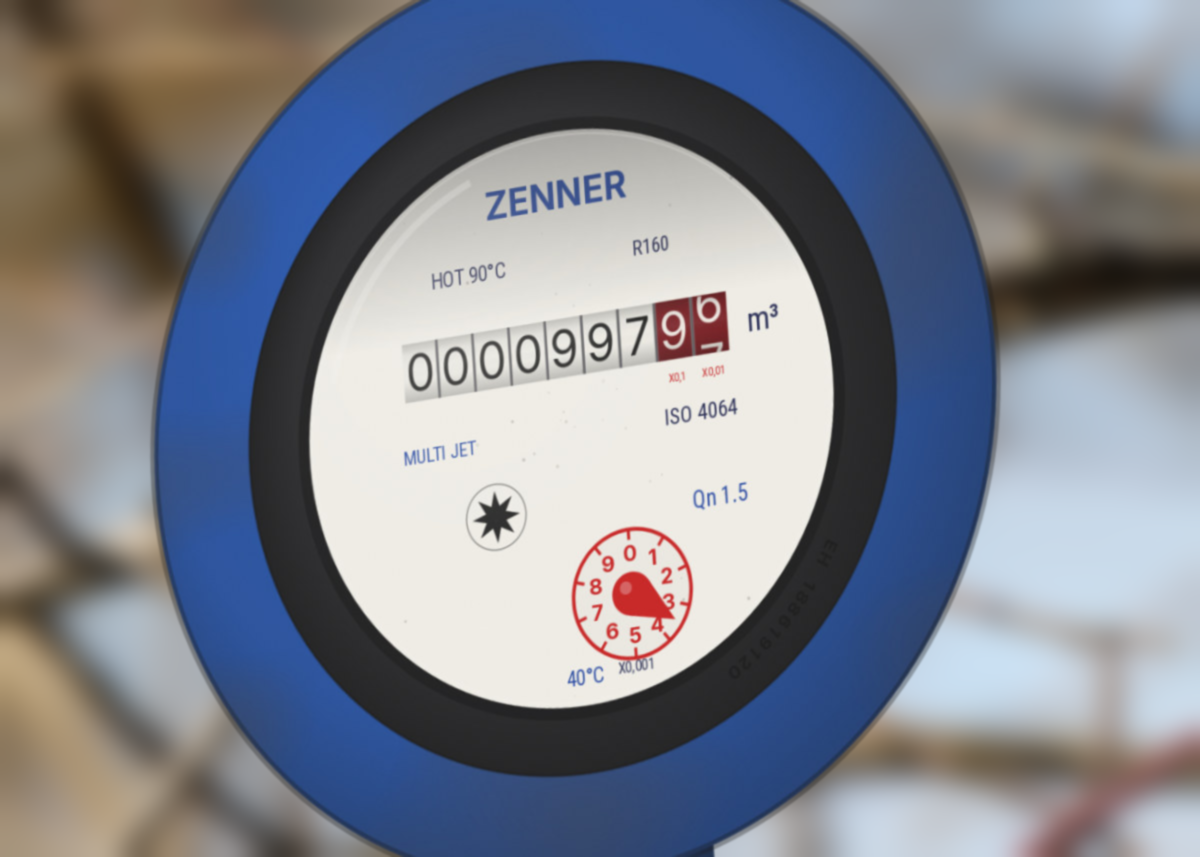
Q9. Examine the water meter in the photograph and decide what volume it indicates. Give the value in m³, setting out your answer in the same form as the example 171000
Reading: 997.963
